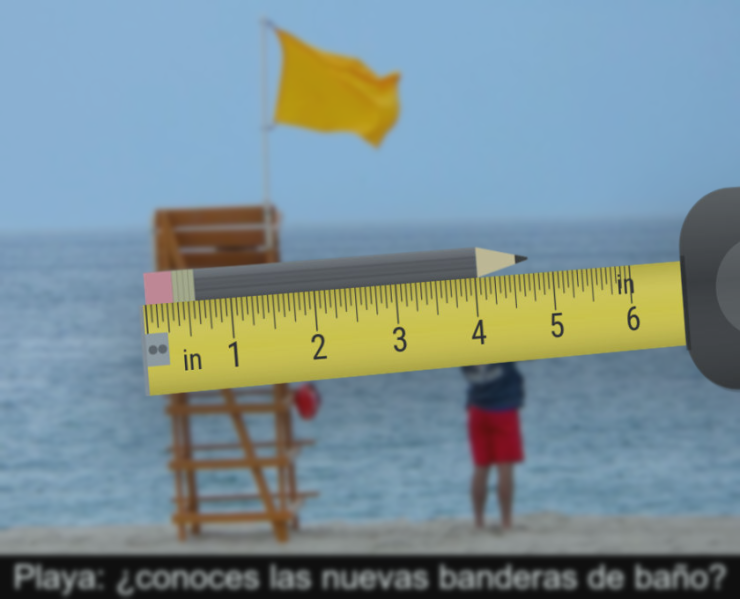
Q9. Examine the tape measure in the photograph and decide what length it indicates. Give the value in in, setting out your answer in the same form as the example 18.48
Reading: 4.6875
